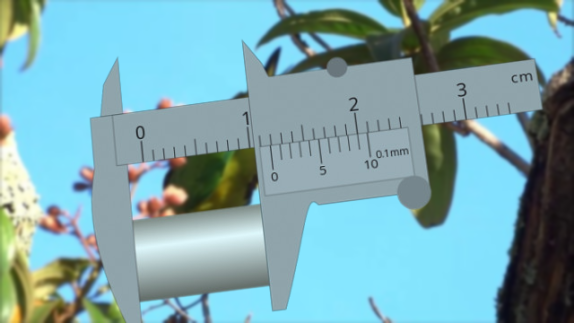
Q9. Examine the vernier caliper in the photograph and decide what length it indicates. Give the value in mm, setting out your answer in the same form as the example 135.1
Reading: 11.9
